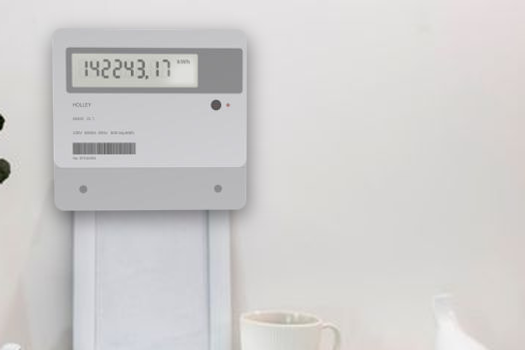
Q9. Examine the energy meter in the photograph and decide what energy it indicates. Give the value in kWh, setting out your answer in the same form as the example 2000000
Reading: 142243.17
